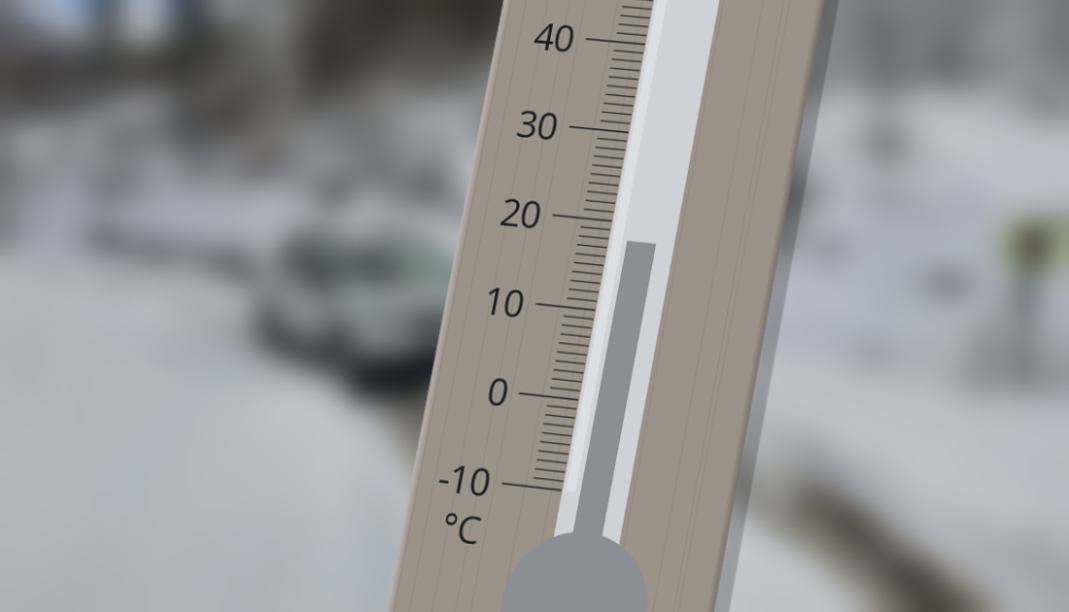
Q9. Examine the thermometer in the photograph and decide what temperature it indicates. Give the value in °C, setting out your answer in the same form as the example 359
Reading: 18
